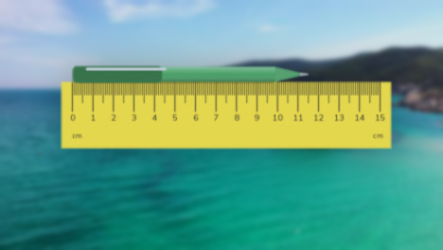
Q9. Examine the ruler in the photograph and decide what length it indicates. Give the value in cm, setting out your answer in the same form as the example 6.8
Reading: 11.5
